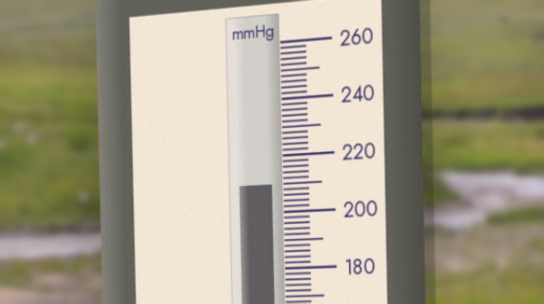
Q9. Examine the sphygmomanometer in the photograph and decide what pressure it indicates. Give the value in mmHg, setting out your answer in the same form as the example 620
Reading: 210
